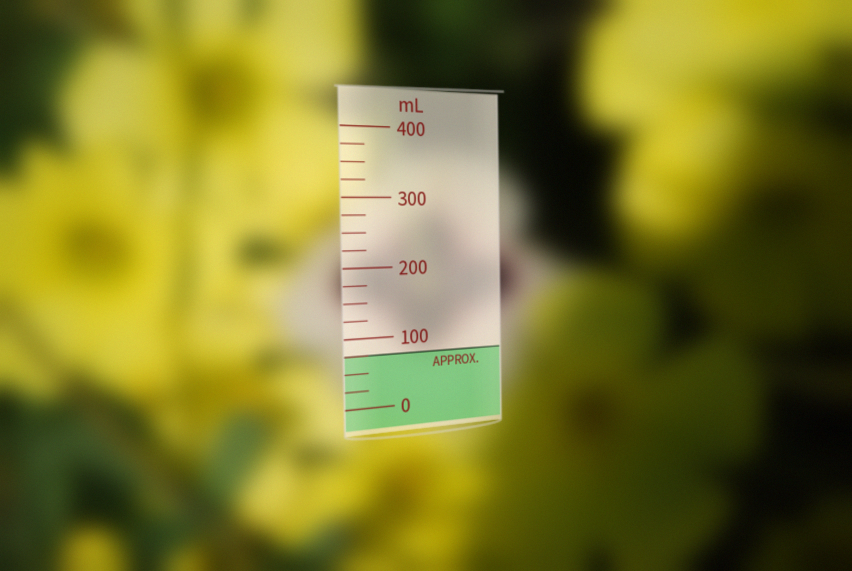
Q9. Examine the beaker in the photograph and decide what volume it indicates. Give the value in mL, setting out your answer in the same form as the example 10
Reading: 75
